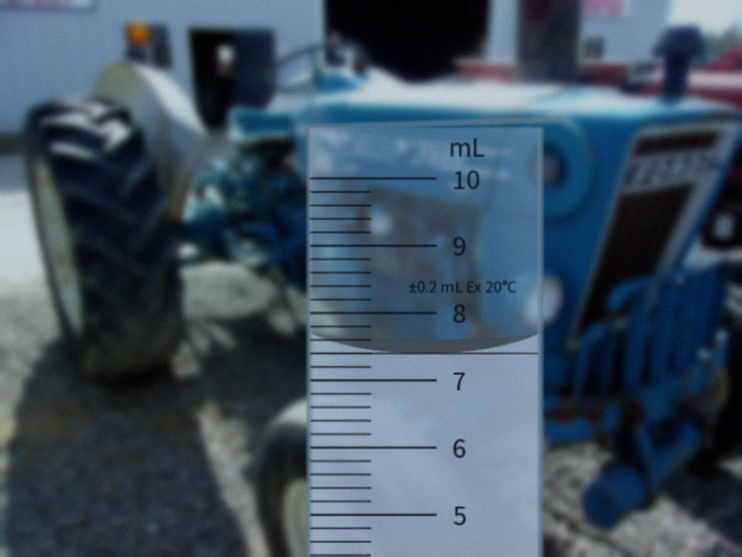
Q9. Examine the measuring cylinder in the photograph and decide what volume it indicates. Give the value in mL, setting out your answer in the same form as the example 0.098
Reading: 7.4
